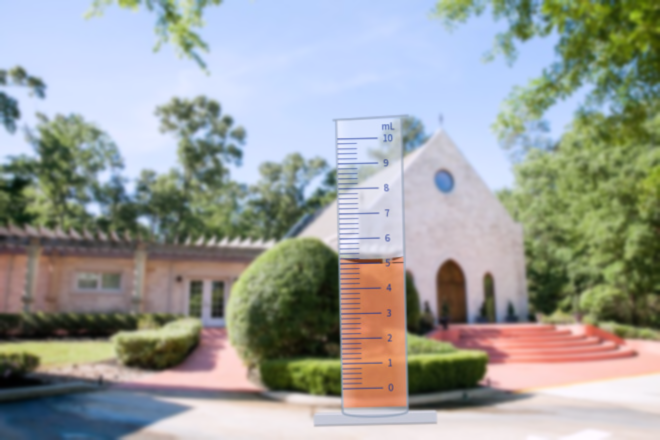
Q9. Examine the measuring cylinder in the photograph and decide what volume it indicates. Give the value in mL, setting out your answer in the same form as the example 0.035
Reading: 5
